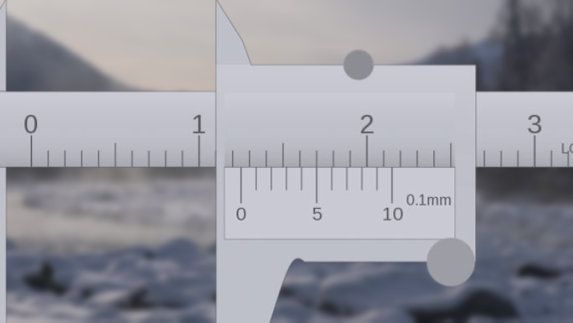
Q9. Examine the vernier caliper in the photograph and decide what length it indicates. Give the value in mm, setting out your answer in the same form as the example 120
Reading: 12.5
